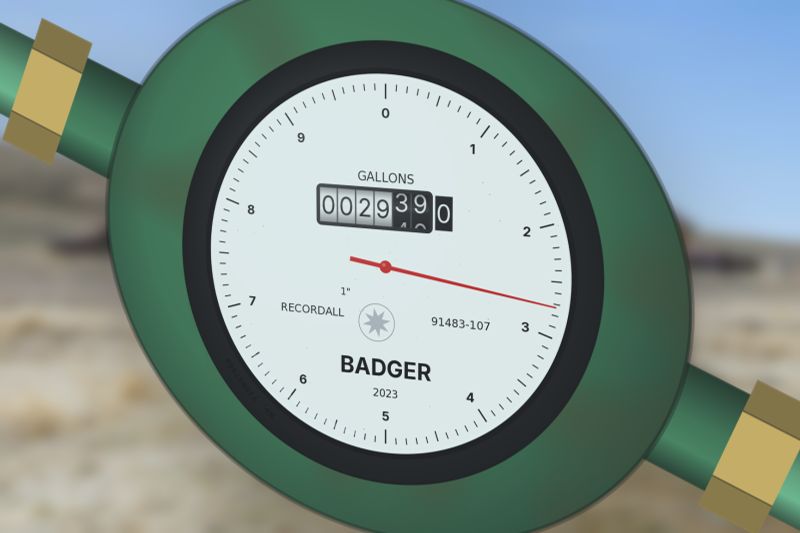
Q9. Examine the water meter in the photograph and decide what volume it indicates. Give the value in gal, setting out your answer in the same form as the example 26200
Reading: 29392.7
